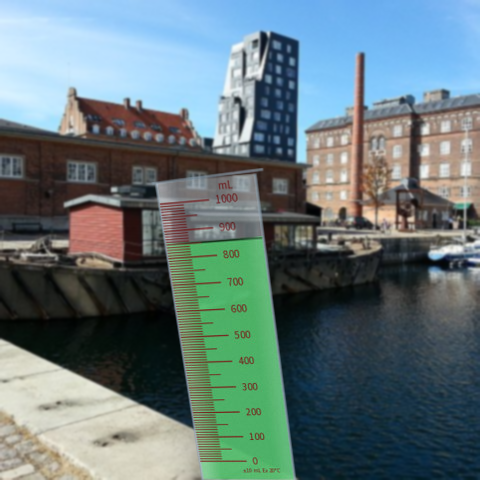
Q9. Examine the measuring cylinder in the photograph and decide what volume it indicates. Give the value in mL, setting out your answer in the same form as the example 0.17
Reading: 850
